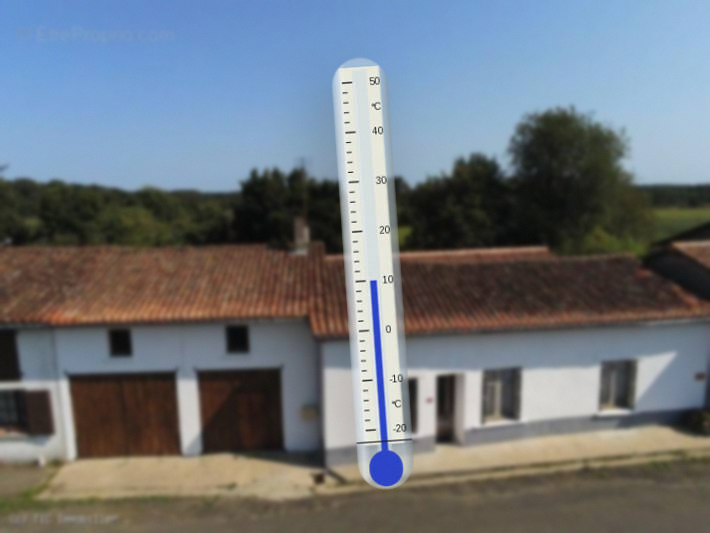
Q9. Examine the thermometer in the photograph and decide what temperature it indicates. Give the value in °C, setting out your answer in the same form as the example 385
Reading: 10
